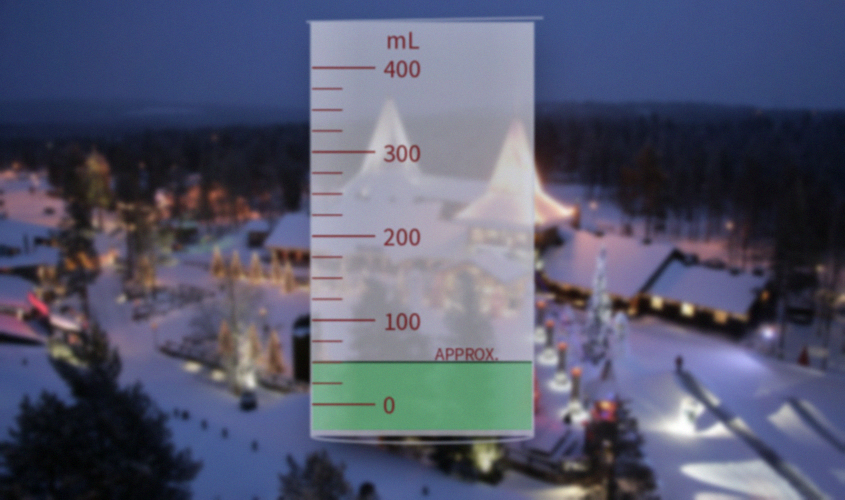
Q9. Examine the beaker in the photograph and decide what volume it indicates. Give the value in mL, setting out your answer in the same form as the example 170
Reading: 50
